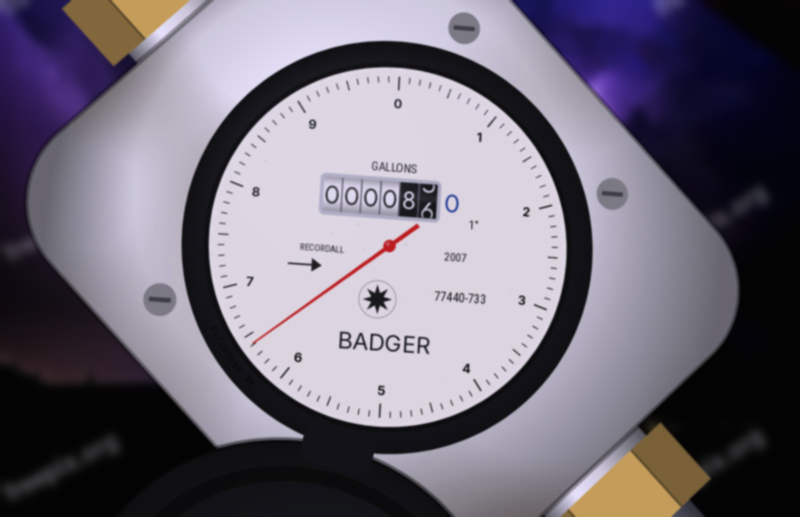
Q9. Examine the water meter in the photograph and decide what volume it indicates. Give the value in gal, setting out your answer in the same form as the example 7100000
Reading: 856.4
